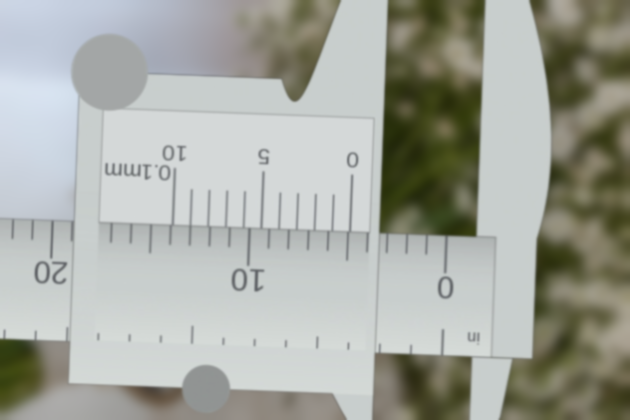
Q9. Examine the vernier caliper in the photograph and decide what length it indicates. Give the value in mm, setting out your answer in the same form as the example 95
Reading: 4.9
